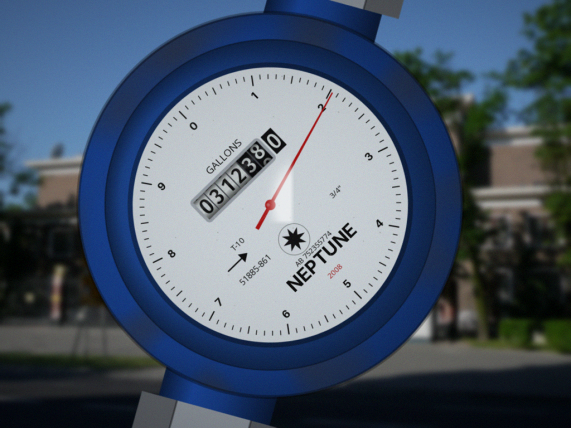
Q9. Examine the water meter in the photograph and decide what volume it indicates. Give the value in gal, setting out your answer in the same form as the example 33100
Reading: 312382.0
